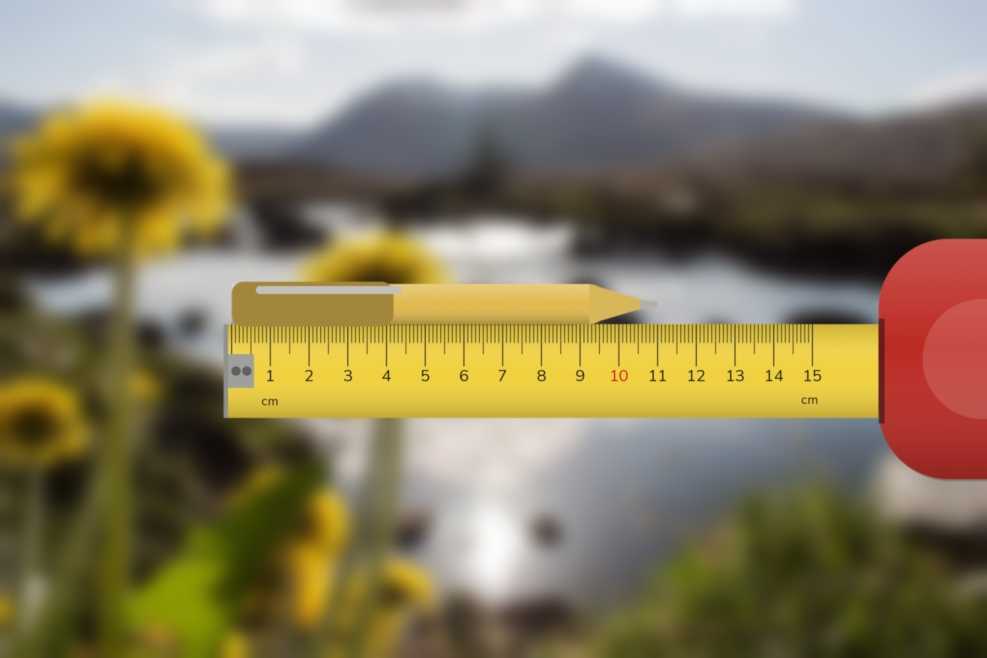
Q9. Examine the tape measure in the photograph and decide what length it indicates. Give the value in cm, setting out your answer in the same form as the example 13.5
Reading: 11
